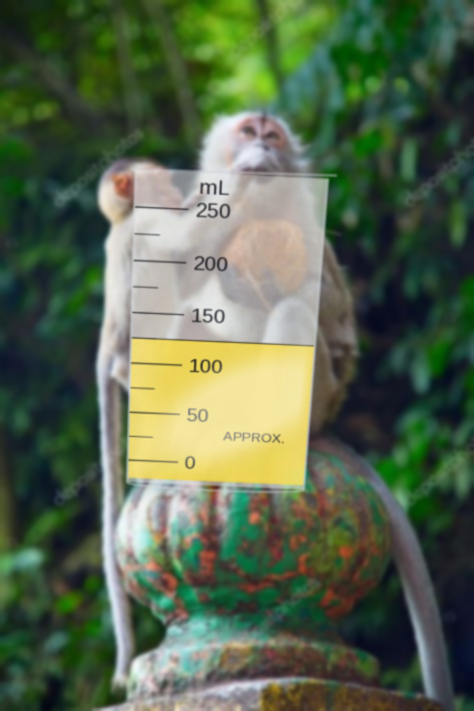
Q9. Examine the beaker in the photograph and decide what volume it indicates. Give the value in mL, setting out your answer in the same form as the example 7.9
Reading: 125
